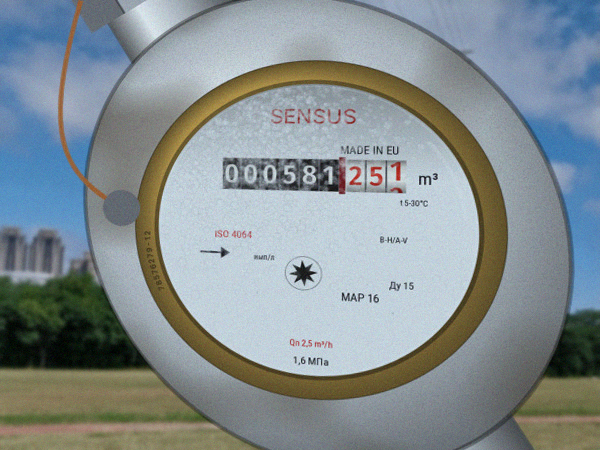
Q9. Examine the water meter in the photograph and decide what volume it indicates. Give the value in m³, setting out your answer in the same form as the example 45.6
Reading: 581.251
